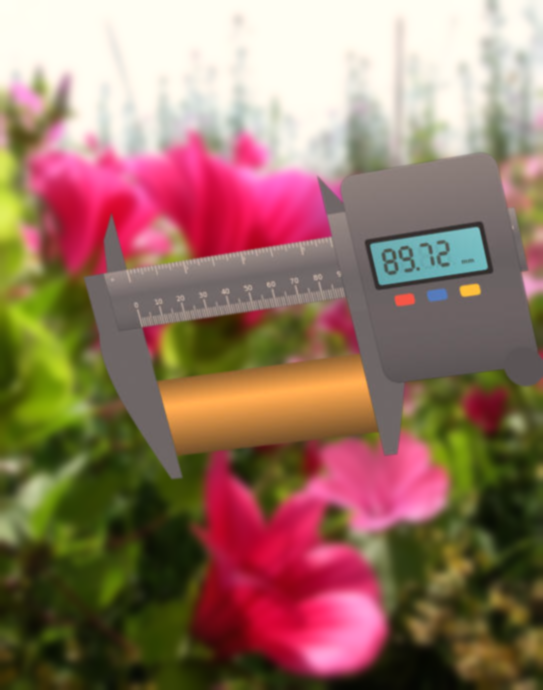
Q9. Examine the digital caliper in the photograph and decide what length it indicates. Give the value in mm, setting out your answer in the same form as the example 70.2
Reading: 89.72
